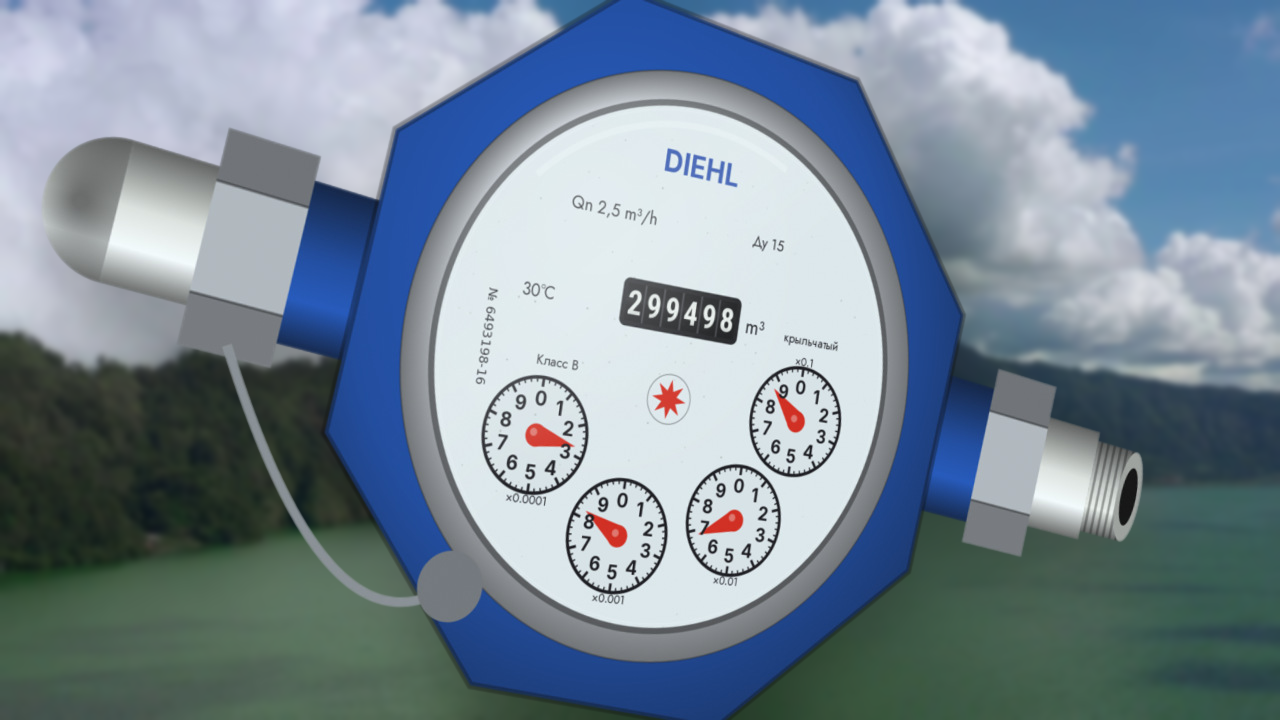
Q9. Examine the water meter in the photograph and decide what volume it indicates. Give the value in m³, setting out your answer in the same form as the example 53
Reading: 299498.8682
